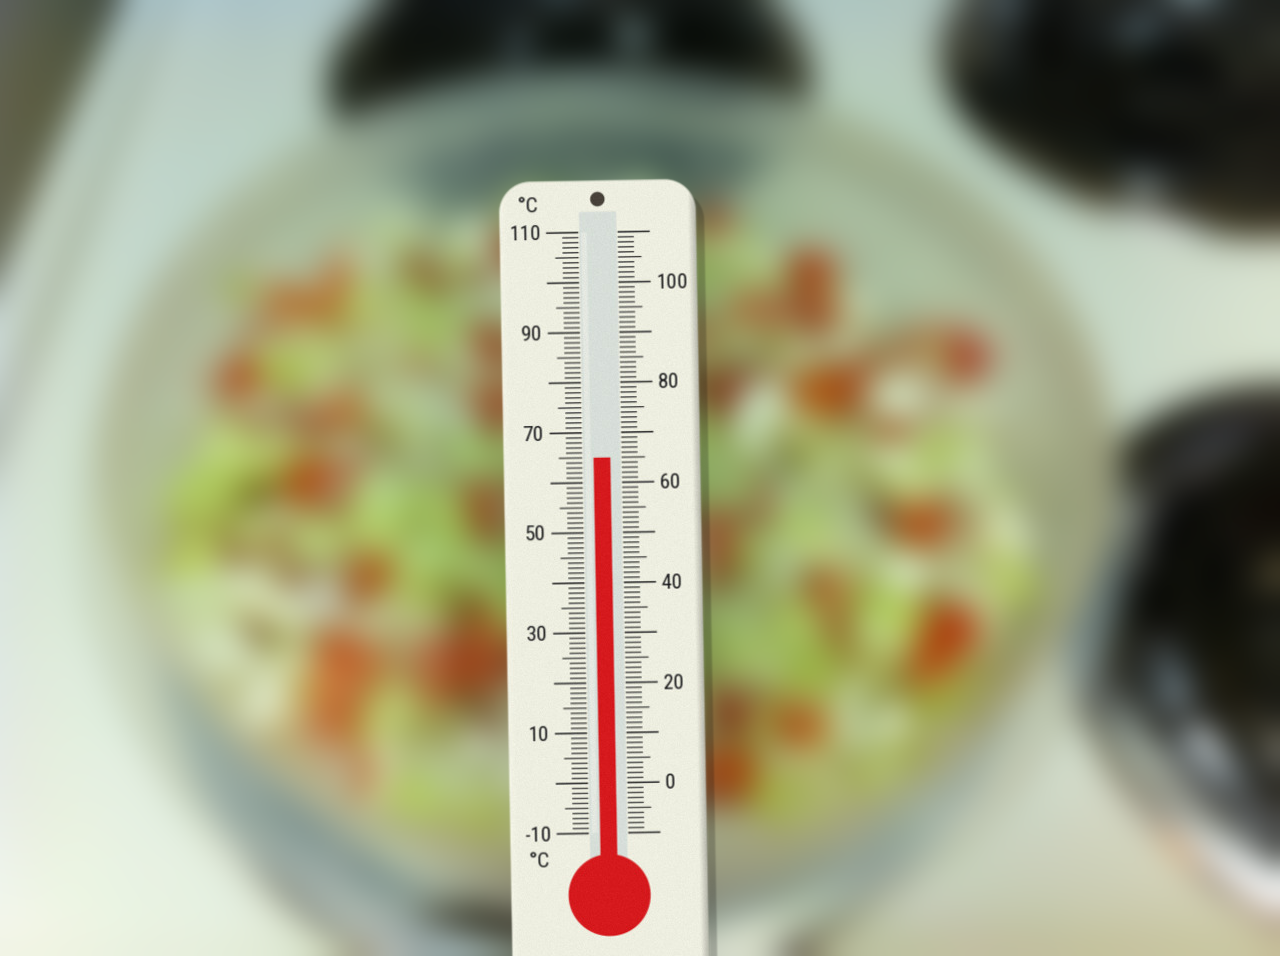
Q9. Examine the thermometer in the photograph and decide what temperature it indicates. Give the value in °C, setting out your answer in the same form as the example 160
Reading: 65
